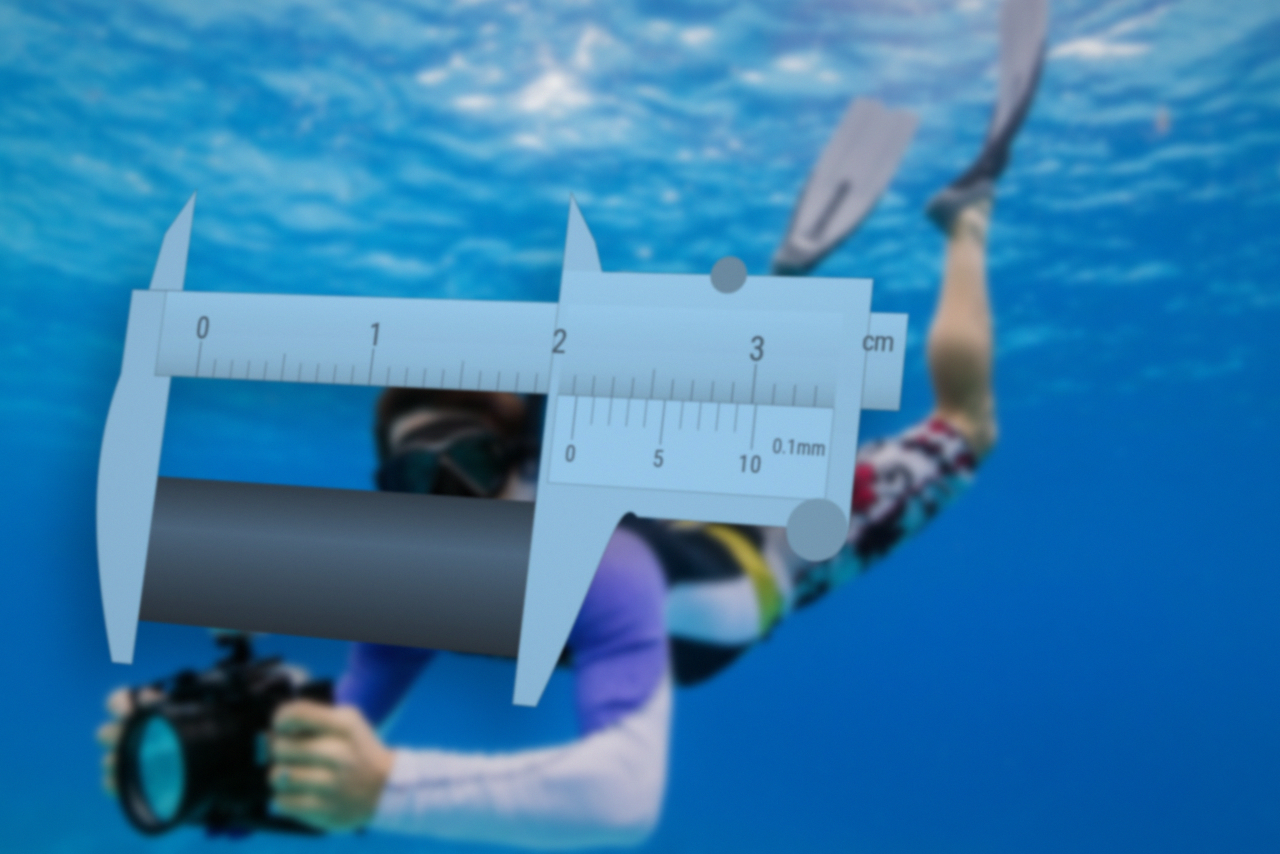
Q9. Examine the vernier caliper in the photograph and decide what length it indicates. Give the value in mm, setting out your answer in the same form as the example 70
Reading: 21.2
